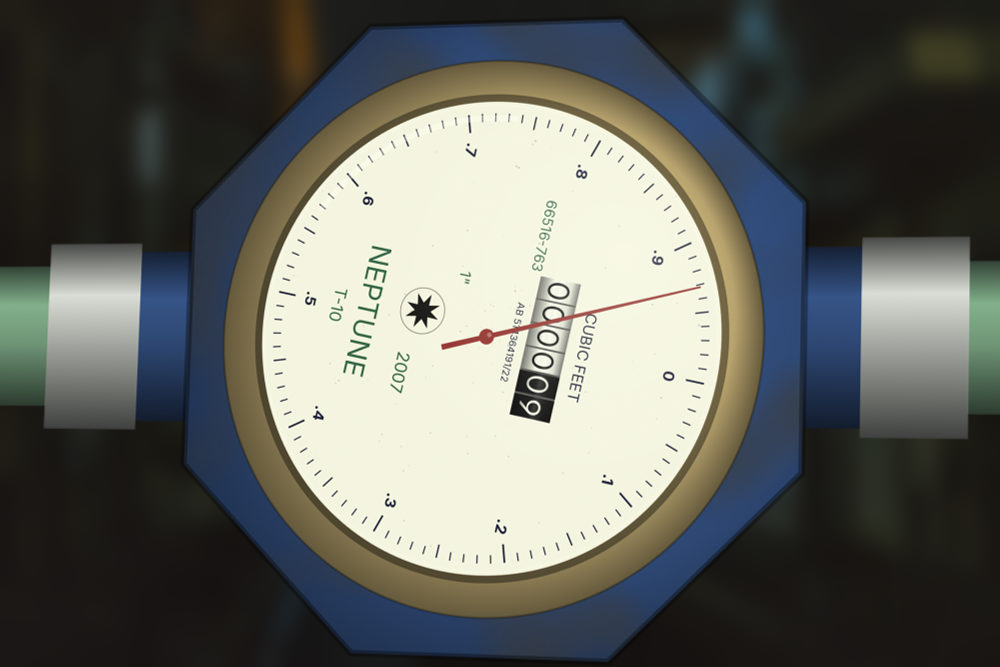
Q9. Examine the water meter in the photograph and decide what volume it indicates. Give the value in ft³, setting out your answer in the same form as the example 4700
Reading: 8.93
